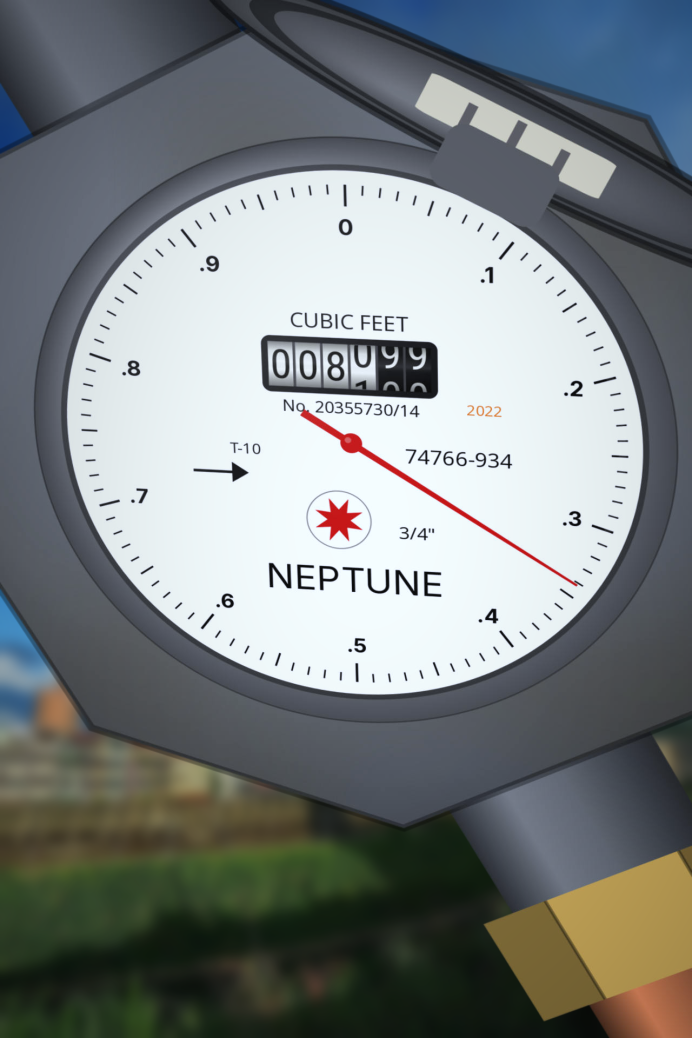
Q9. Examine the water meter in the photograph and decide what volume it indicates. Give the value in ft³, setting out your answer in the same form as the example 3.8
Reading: 8099.34
